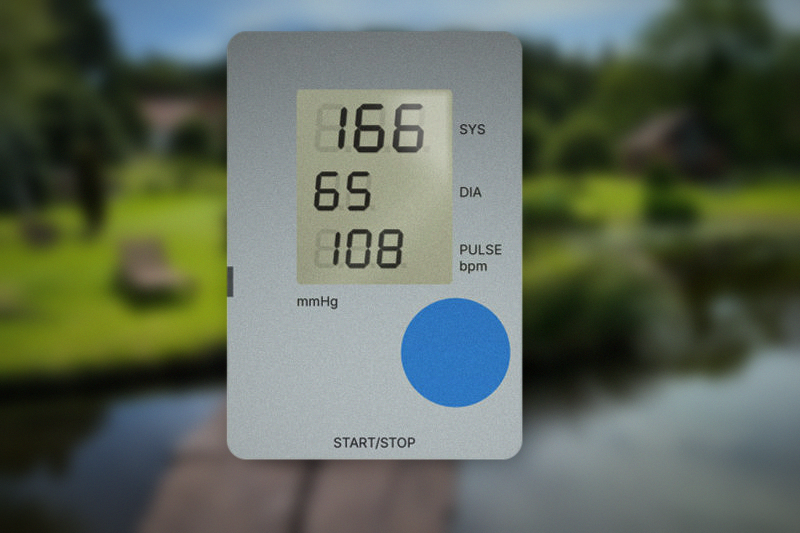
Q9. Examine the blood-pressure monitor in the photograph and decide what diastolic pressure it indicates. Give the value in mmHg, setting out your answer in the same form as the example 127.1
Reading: 65
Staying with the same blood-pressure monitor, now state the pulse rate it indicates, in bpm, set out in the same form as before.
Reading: 108
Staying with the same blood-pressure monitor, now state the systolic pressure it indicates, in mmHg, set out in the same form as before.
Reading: 166
